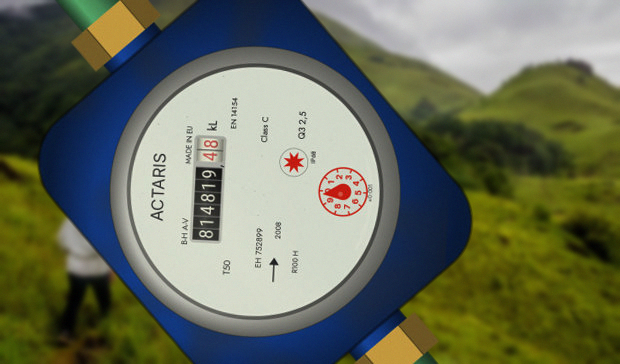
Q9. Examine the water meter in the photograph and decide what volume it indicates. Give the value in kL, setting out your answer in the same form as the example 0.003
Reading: 814819.479
